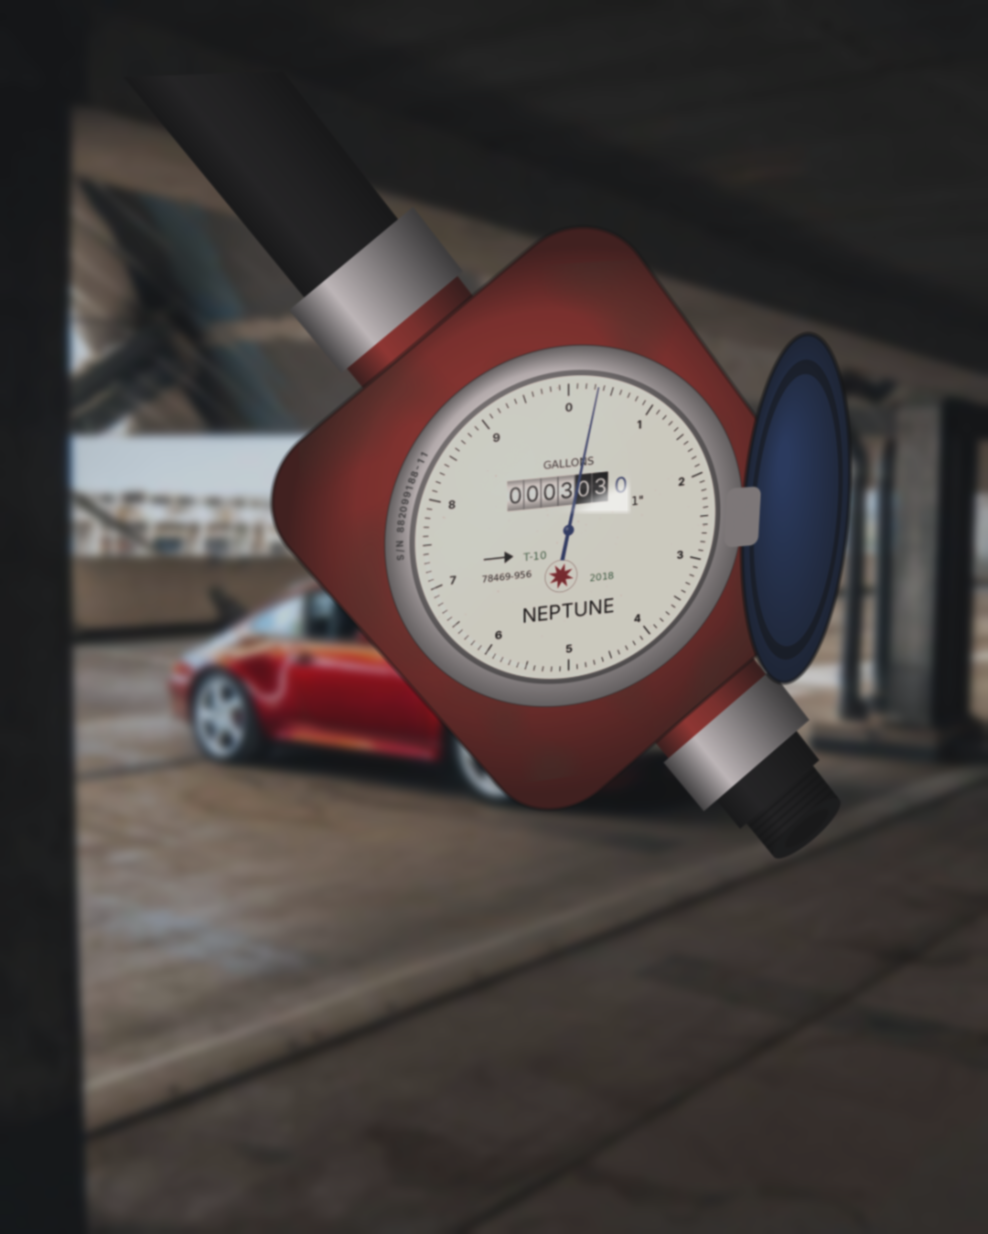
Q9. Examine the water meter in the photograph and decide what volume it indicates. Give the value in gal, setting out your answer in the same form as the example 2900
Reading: 3030.3
